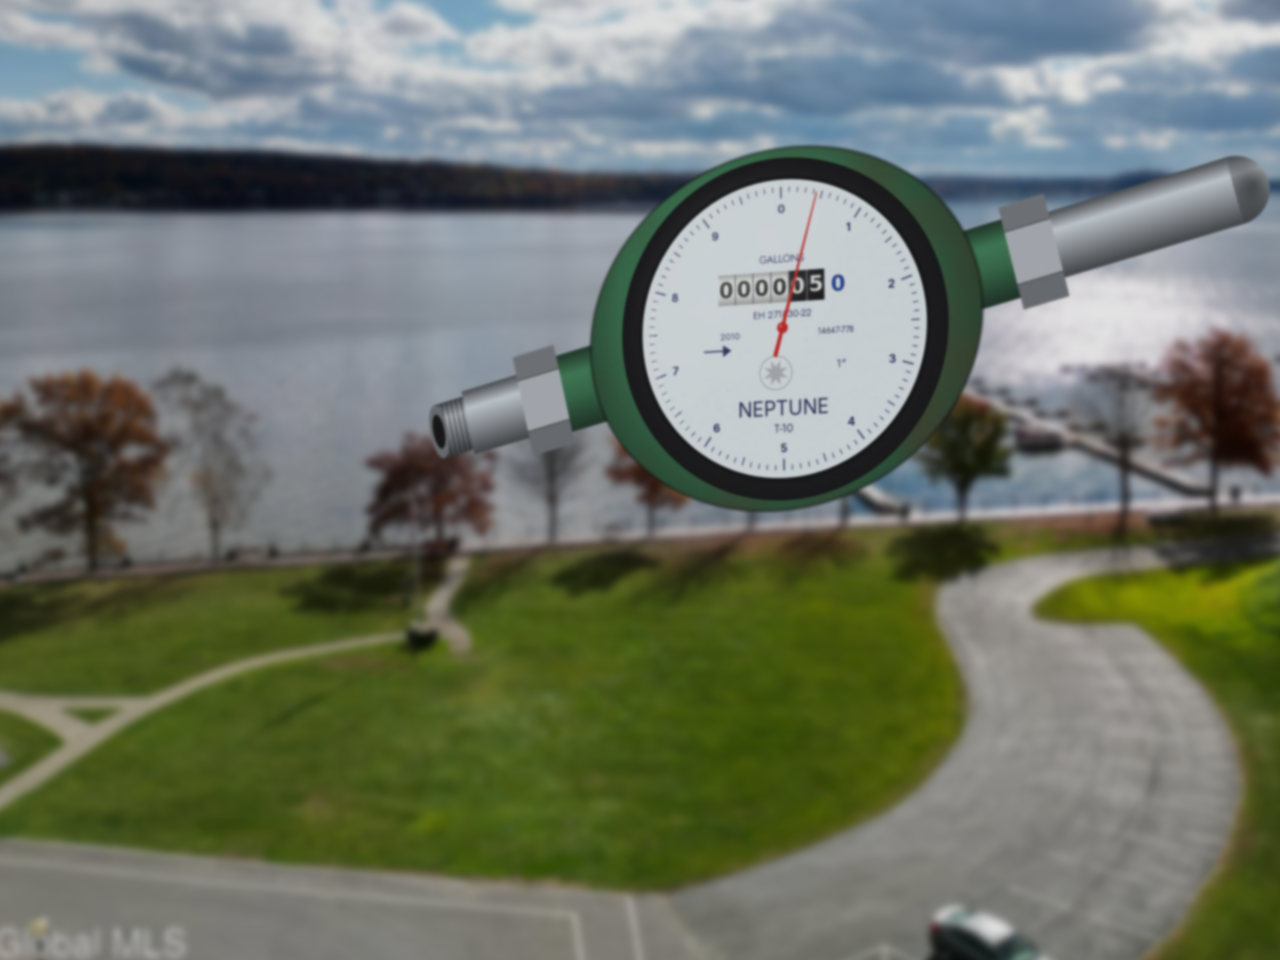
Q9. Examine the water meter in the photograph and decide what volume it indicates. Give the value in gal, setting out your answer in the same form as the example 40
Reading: 50.4
